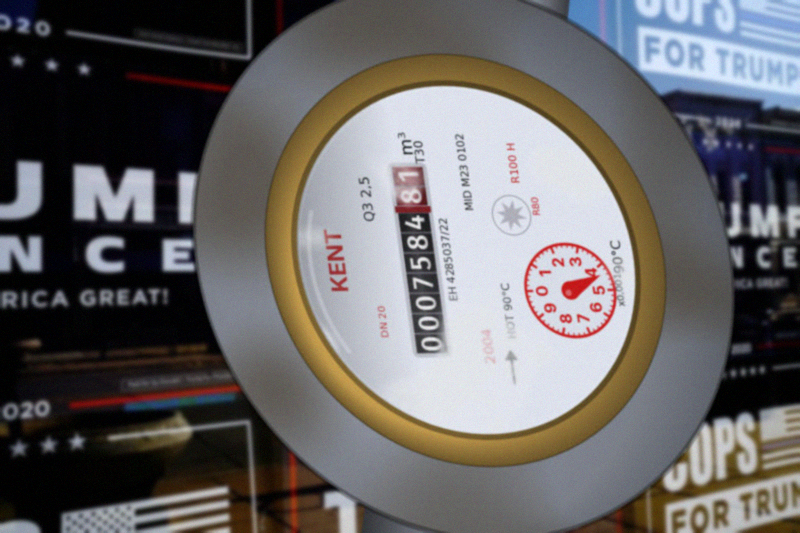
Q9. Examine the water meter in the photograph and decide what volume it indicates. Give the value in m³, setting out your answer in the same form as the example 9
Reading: 7584.814
